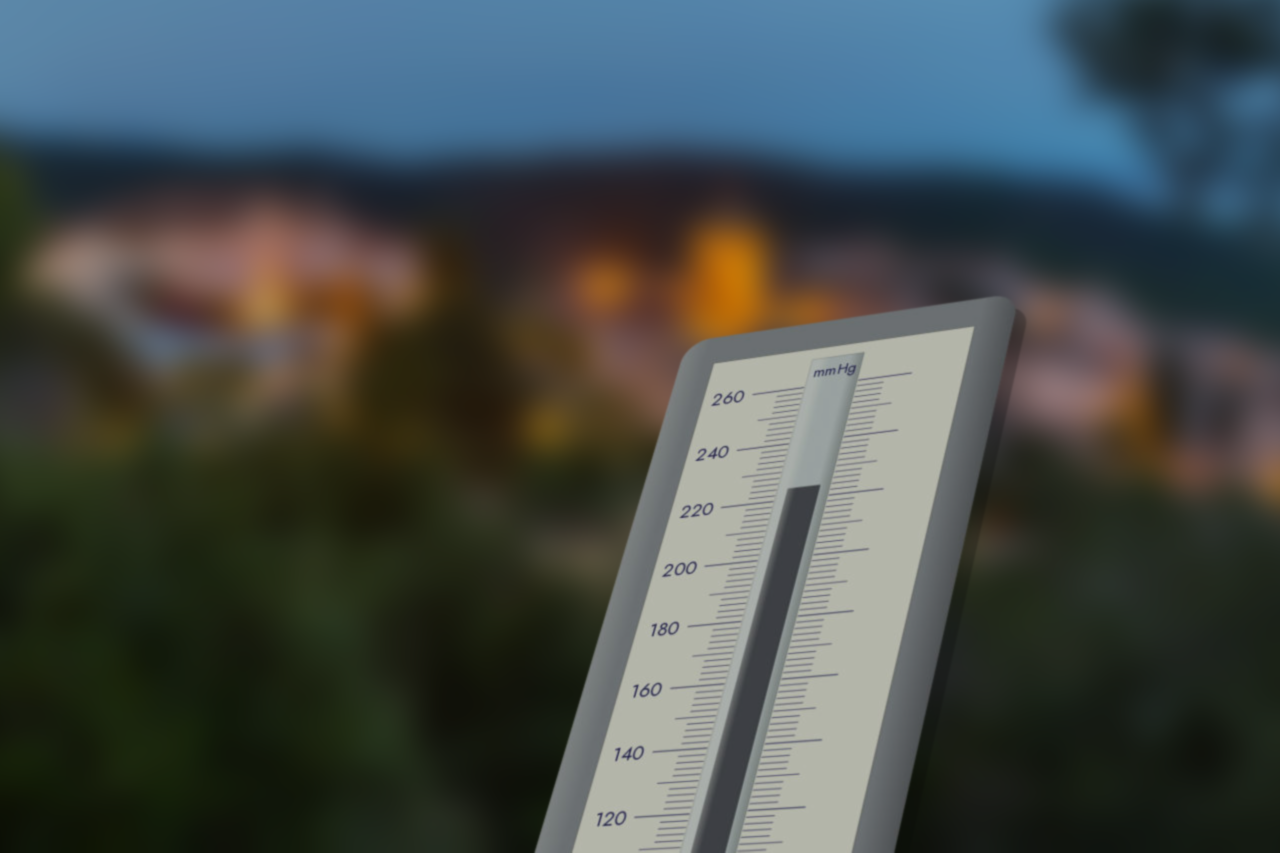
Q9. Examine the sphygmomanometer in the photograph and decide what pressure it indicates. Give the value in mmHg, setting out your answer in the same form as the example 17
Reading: 224
